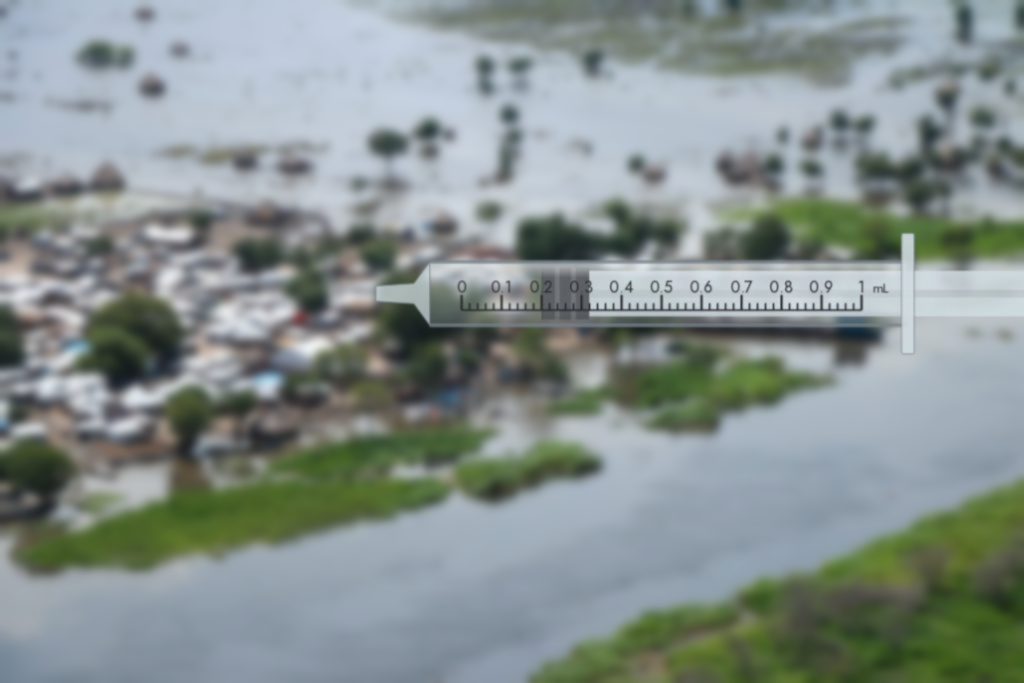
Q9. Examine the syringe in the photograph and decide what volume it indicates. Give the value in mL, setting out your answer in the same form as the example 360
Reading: 0.2
